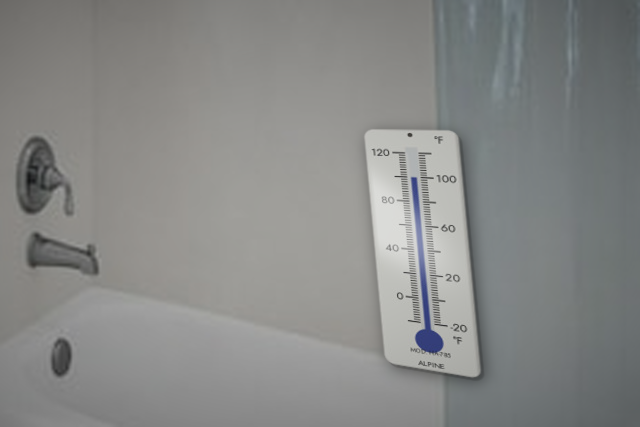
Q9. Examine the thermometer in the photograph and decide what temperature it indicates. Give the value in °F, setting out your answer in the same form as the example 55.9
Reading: 100
